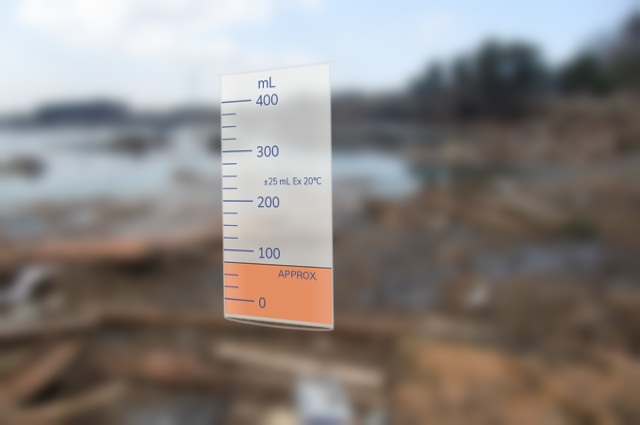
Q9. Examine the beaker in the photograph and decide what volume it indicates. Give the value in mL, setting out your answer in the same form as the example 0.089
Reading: 75
